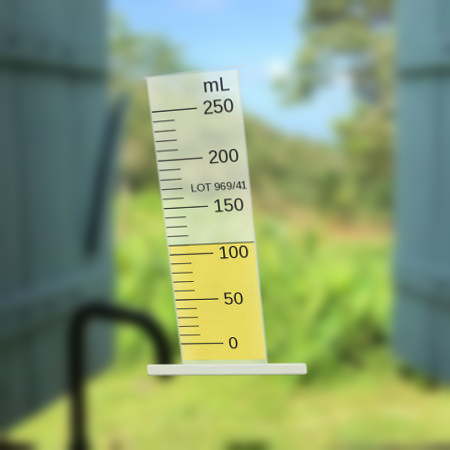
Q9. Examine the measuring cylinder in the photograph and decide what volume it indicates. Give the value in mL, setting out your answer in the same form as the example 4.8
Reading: 110
